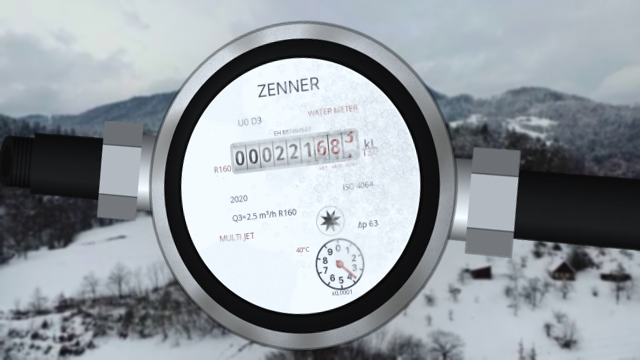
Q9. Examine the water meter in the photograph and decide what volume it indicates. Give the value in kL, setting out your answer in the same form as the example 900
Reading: 221.6833
